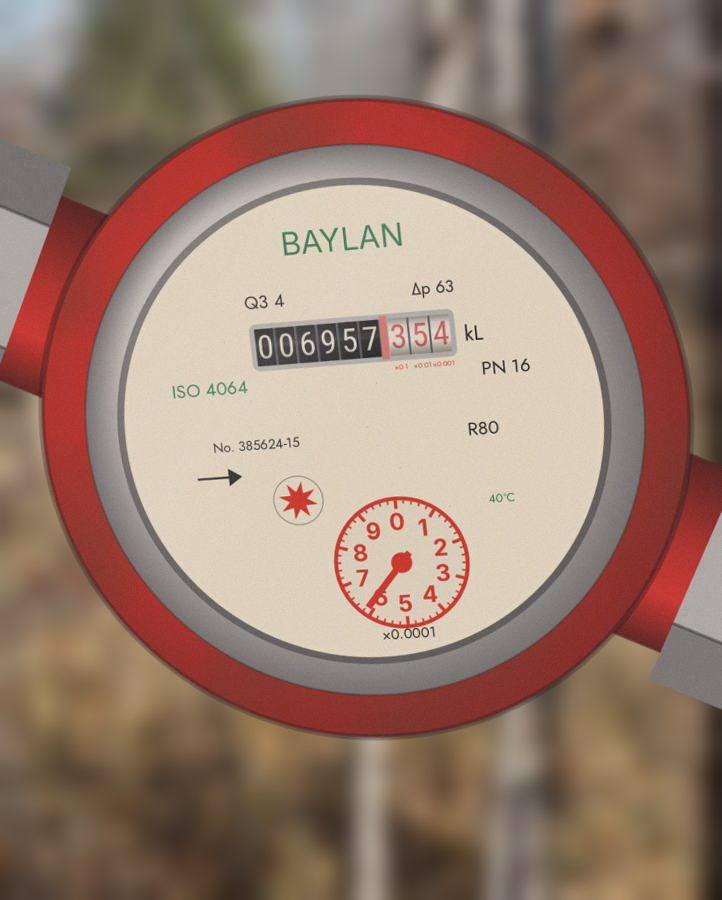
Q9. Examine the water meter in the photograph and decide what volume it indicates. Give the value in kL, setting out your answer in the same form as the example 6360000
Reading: 6957.3546
